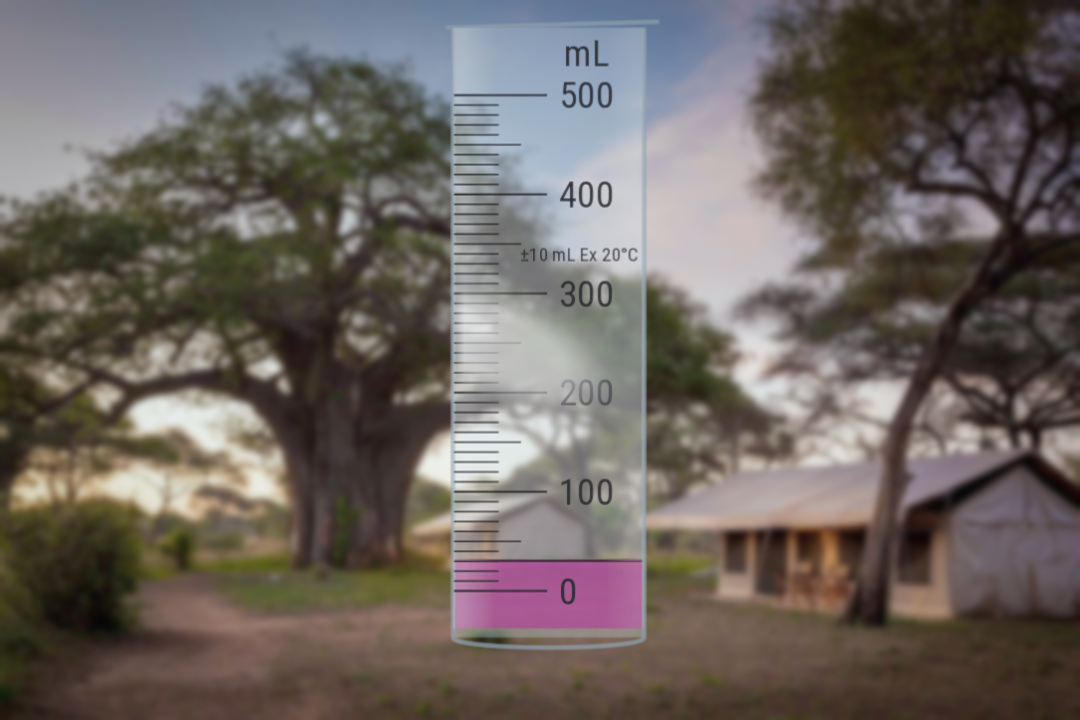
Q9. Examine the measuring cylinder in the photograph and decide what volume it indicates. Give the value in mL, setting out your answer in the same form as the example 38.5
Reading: 30
